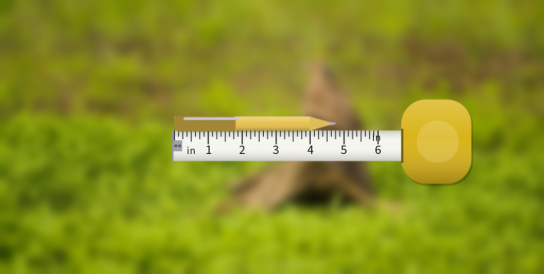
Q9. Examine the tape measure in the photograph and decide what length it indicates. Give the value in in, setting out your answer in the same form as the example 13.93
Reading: 4.75
